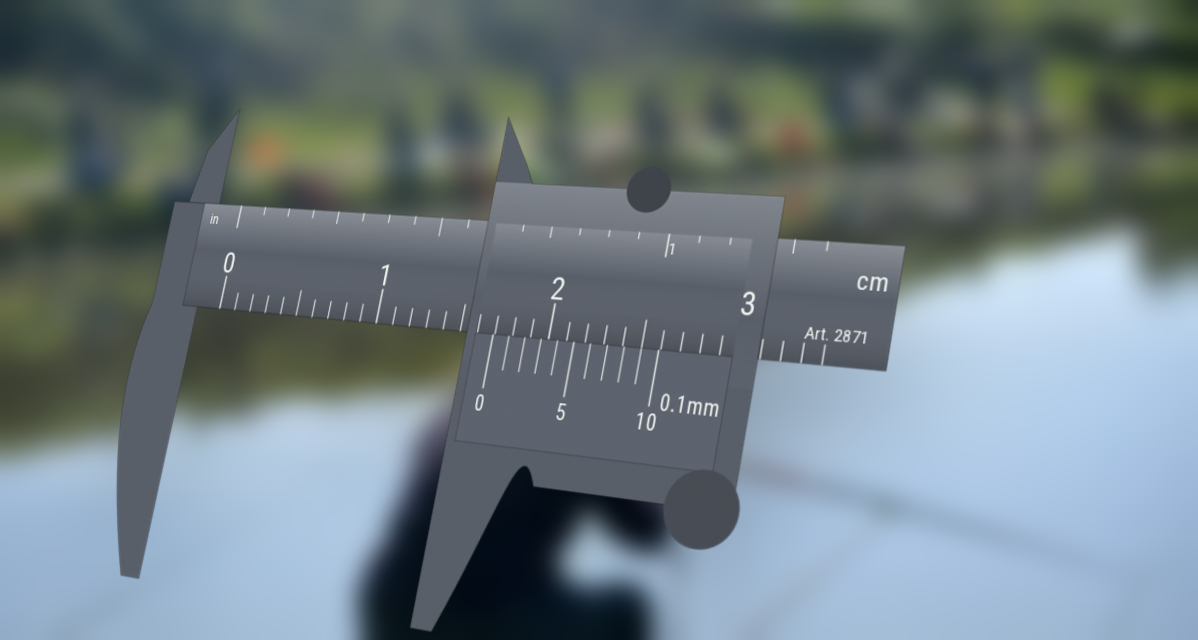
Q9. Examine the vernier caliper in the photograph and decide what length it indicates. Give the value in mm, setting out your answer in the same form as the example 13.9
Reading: 16.9
